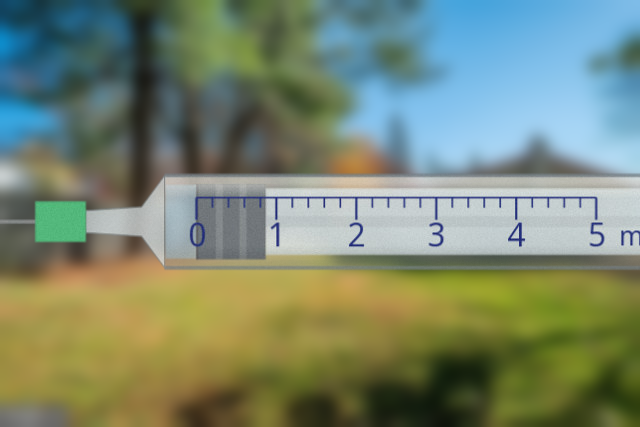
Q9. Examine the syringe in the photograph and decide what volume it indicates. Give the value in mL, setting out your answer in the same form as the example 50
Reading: 0
